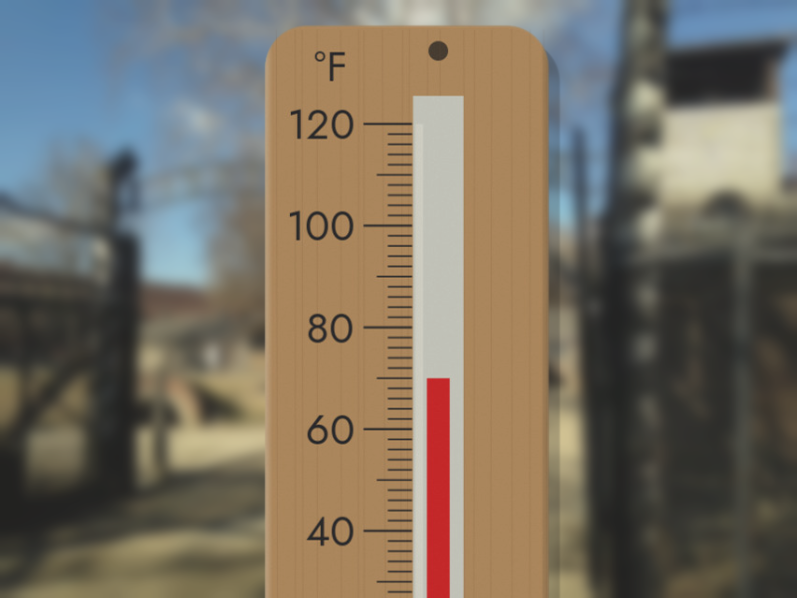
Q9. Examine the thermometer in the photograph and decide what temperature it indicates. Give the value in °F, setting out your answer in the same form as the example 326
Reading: 70
